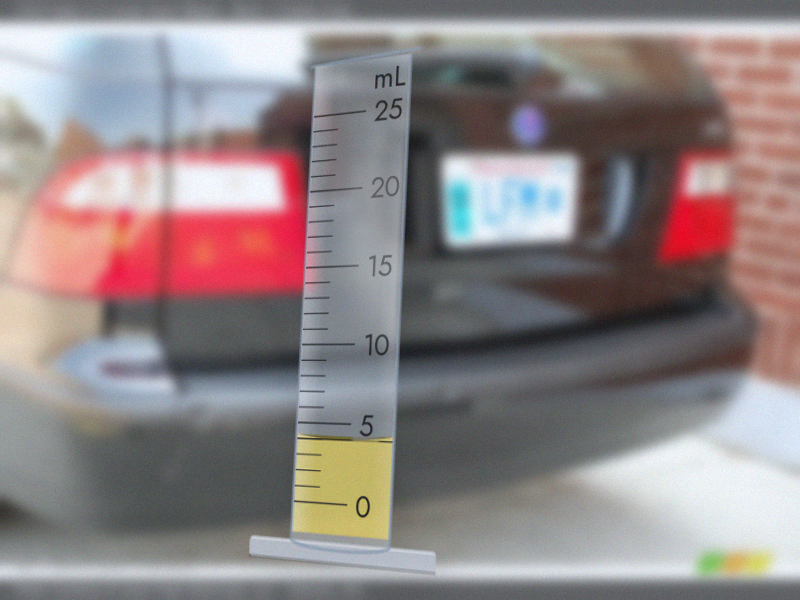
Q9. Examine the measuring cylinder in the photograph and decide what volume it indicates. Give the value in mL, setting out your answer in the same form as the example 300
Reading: 4
